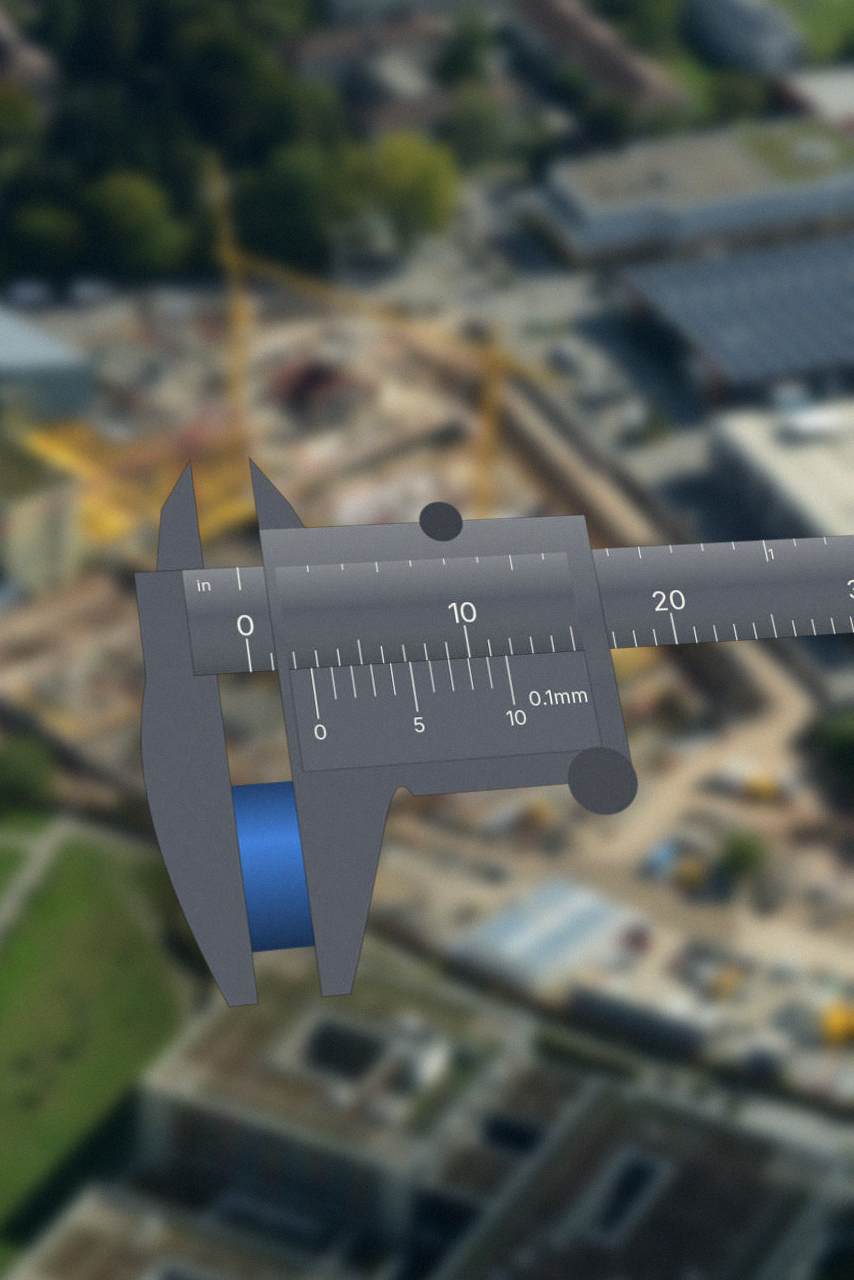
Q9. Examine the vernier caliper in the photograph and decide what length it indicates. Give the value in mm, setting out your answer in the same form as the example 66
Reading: 2.7
